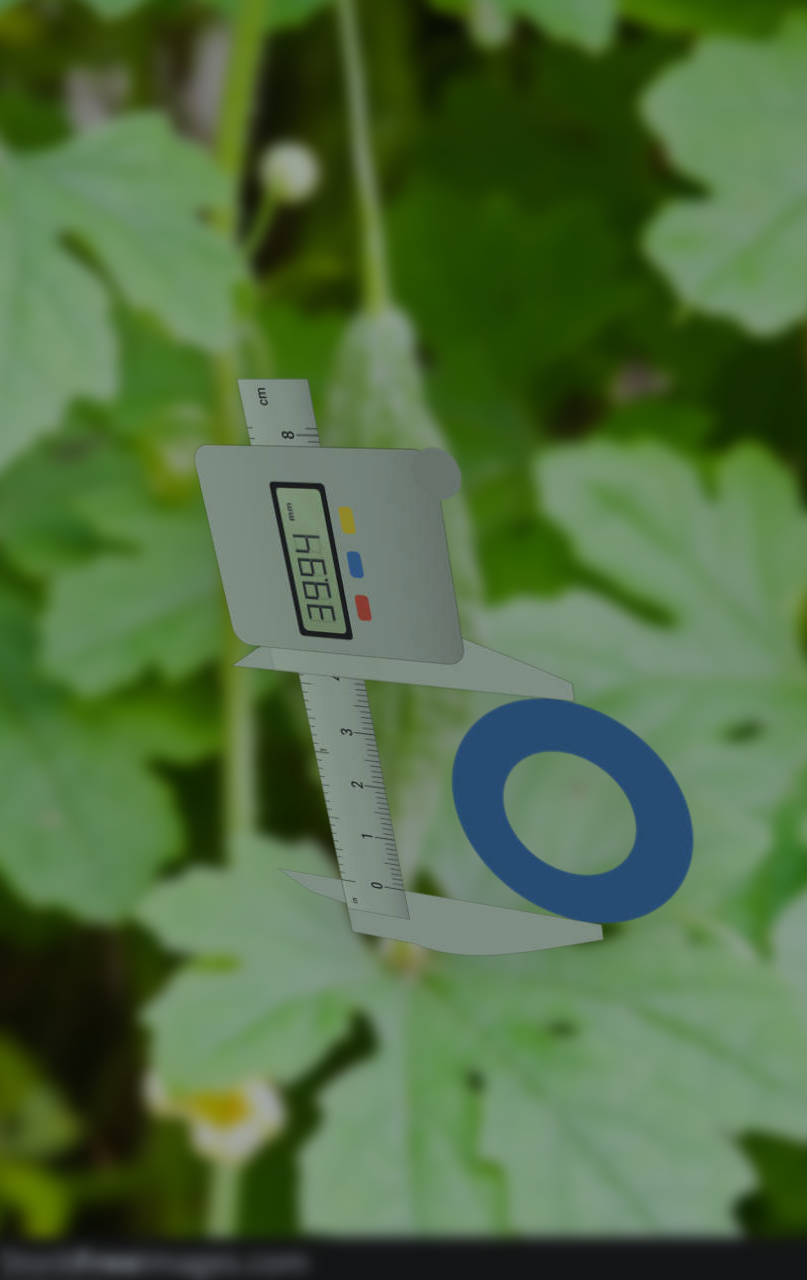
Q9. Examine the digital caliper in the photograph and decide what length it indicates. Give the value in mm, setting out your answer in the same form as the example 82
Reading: 39.94
